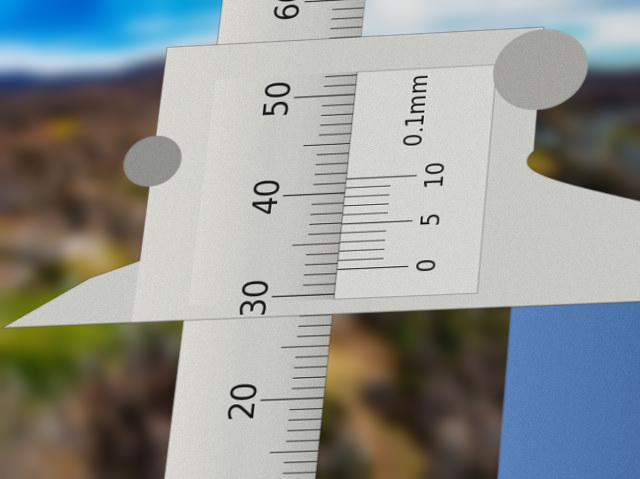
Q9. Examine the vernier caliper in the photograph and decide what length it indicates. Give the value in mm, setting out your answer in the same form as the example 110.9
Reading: 32.4
